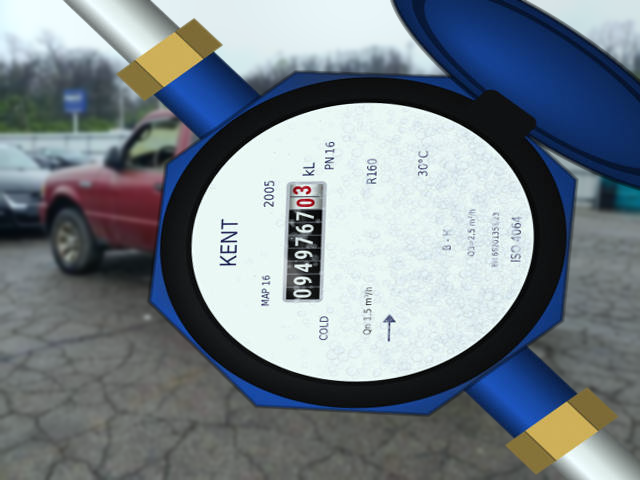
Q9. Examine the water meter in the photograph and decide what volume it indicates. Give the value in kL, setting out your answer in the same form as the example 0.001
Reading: 949767.03
